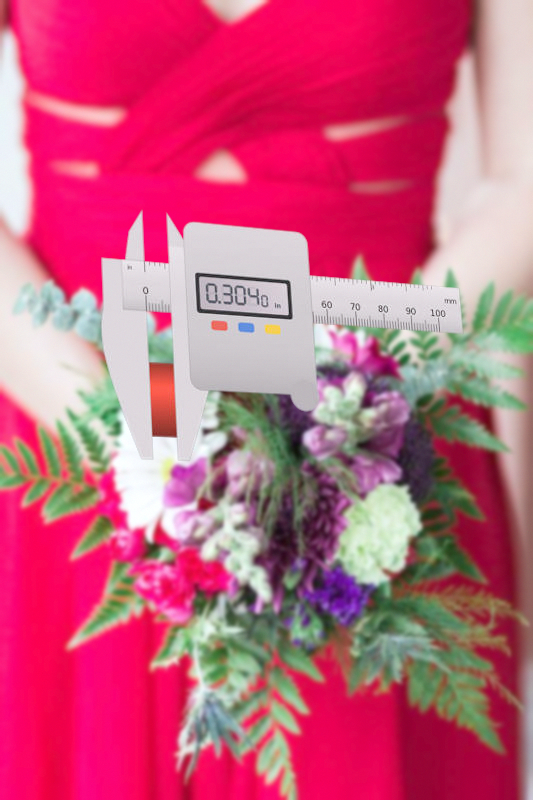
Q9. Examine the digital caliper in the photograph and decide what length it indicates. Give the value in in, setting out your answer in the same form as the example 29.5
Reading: 0.3040
